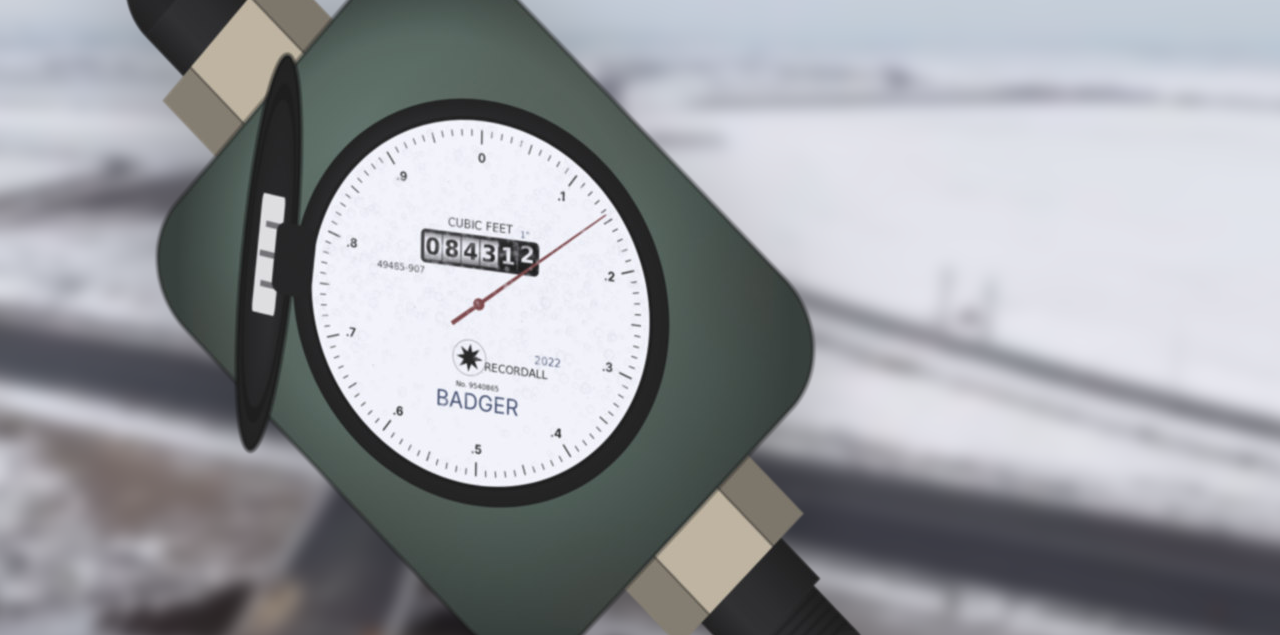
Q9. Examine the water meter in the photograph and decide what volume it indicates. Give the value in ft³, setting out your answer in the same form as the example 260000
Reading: 84312.14
